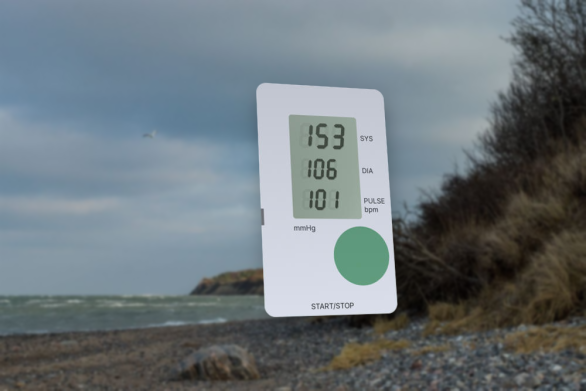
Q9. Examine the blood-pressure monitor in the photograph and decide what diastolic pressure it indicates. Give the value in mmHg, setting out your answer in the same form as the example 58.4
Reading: 106
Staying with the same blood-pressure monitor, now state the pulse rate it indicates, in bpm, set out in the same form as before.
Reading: 101
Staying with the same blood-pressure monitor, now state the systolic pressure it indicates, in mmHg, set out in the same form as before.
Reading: 153
